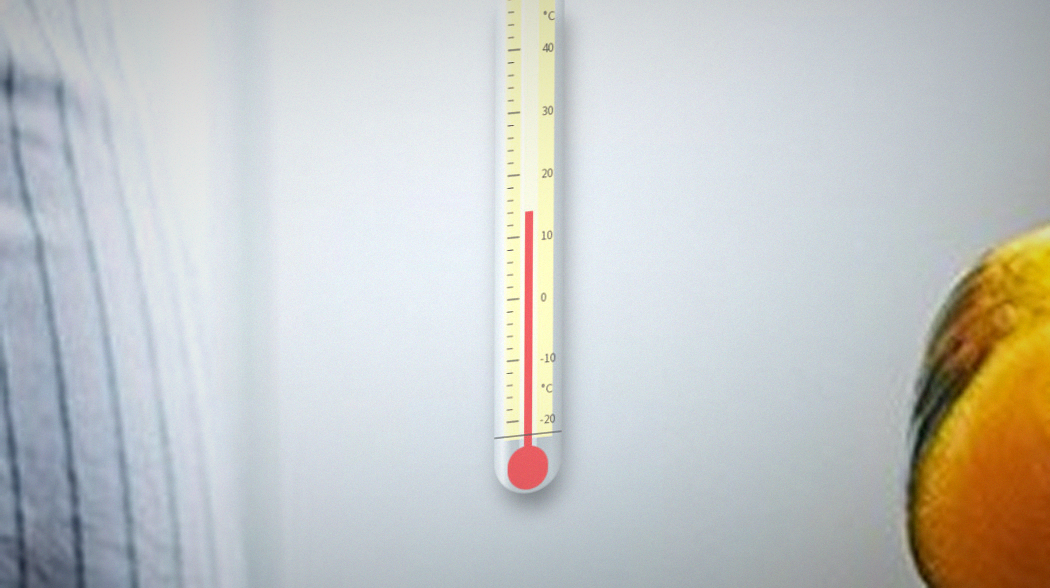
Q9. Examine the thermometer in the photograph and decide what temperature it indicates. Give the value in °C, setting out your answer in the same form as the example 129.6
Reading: 14
